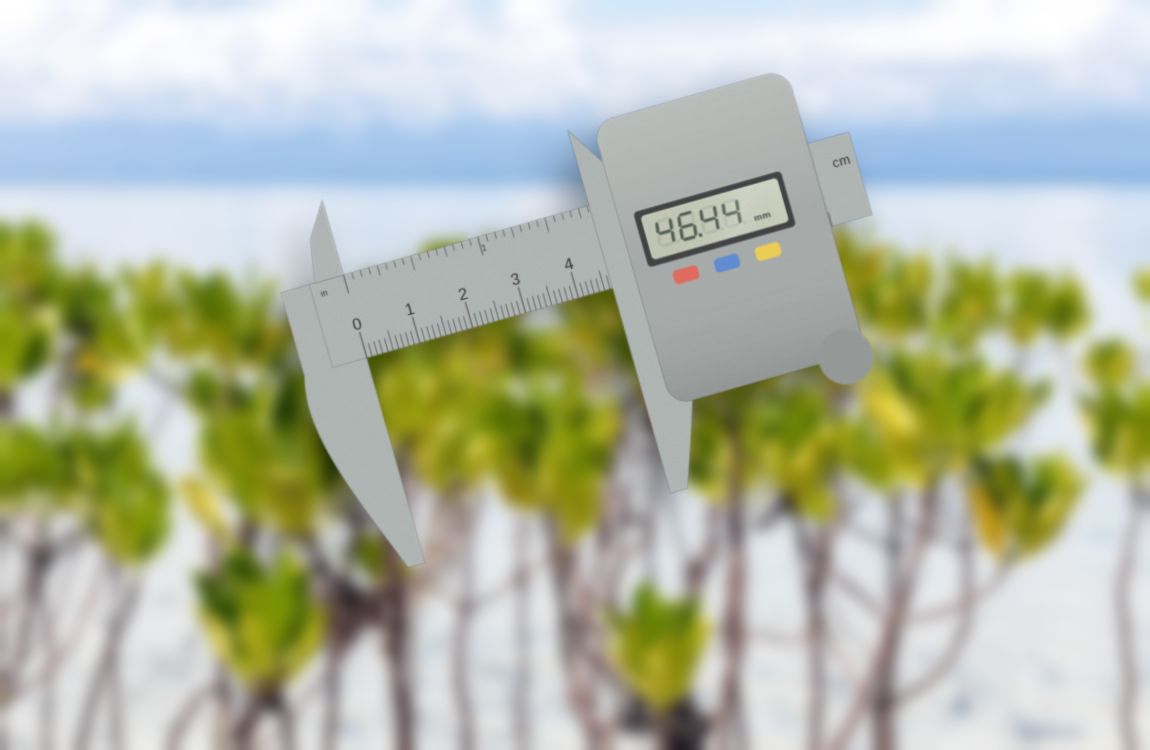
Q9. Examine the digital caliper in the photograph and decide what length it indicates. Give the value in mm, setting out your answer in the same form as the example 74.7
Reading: 46.44
